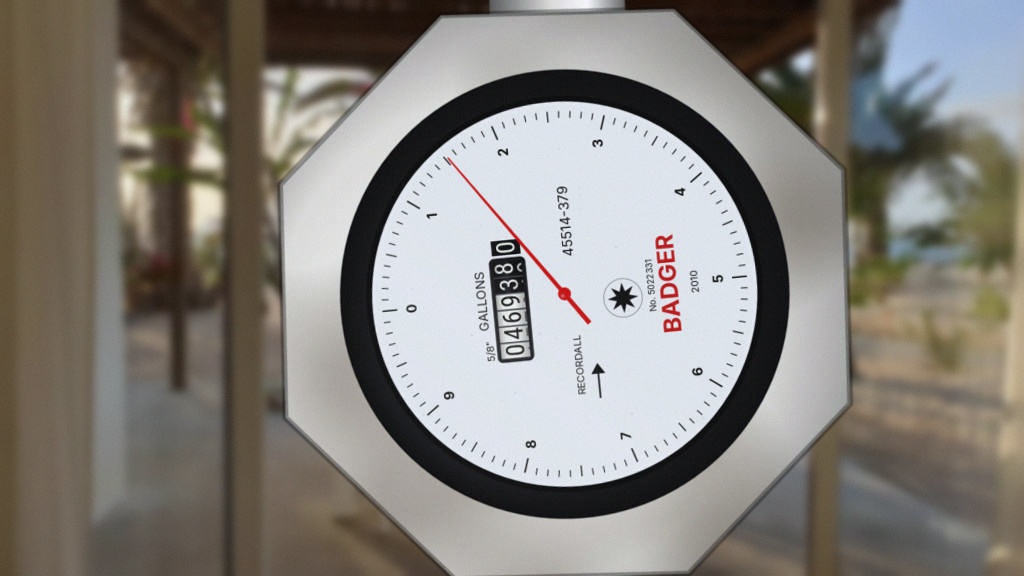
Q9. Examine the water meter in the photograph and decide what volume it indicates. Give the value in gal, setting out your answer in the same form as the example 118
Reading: 469381.5
